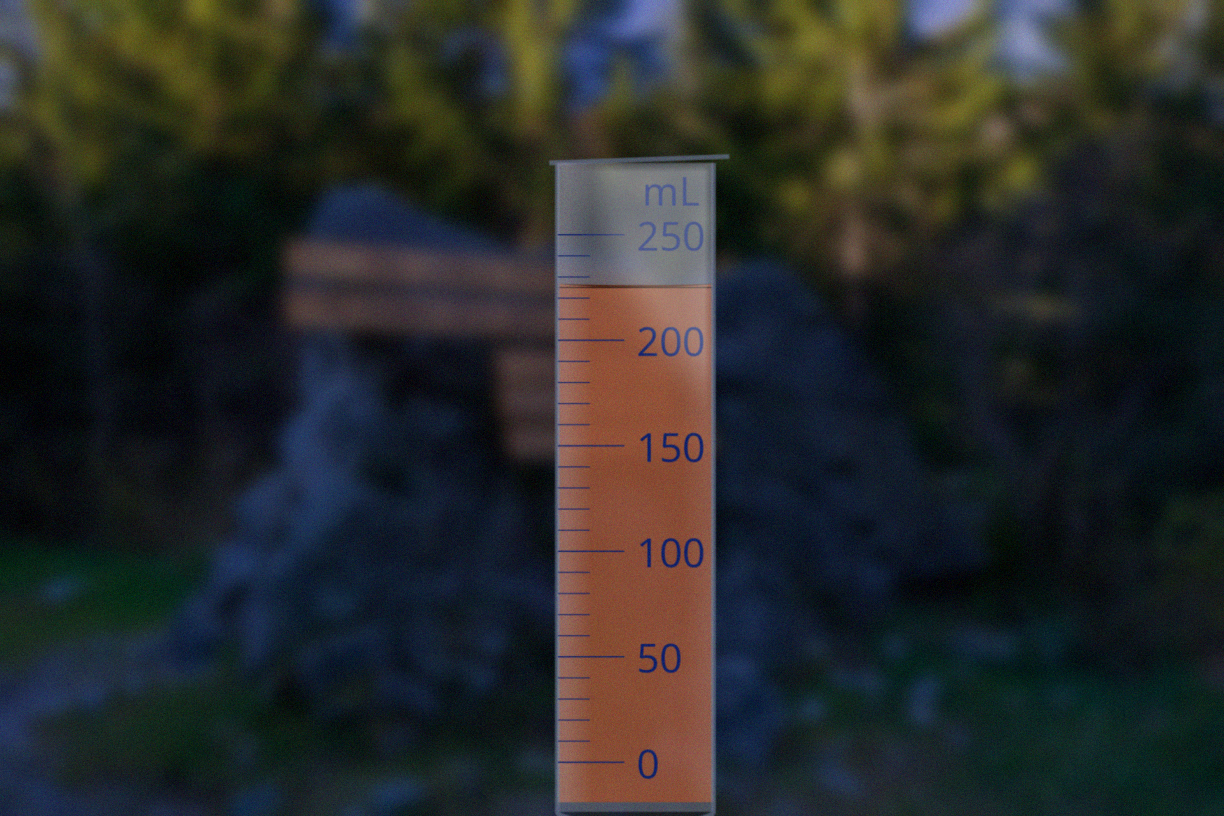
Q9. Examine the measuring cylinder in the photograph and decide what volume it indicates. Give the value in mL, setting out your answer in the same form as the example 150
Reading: 225
